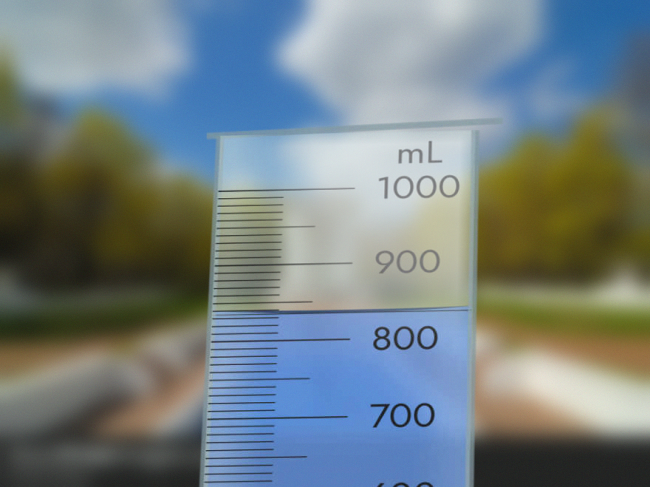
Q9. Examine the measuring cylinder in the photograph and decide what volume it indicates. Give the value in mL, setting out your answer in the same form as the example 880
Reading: 835
